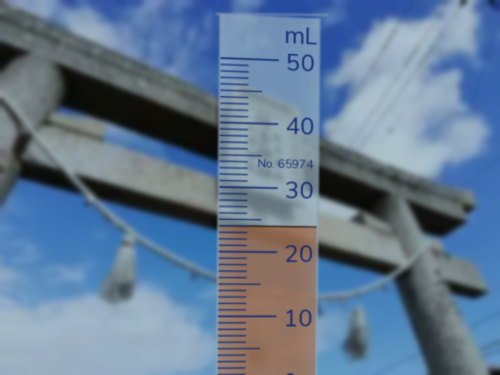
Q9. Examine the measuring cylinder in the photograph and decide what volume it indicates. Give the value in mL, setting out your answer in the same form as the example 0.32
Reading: 24
